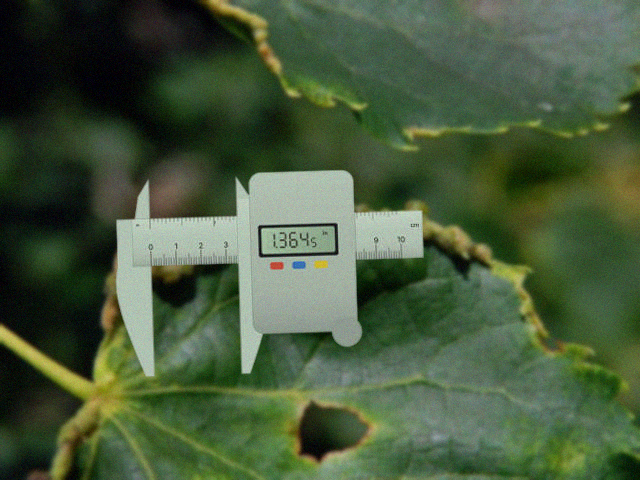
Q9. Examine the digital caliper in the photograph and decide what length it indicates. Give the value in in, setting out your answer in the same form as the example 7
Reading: 1.3645
